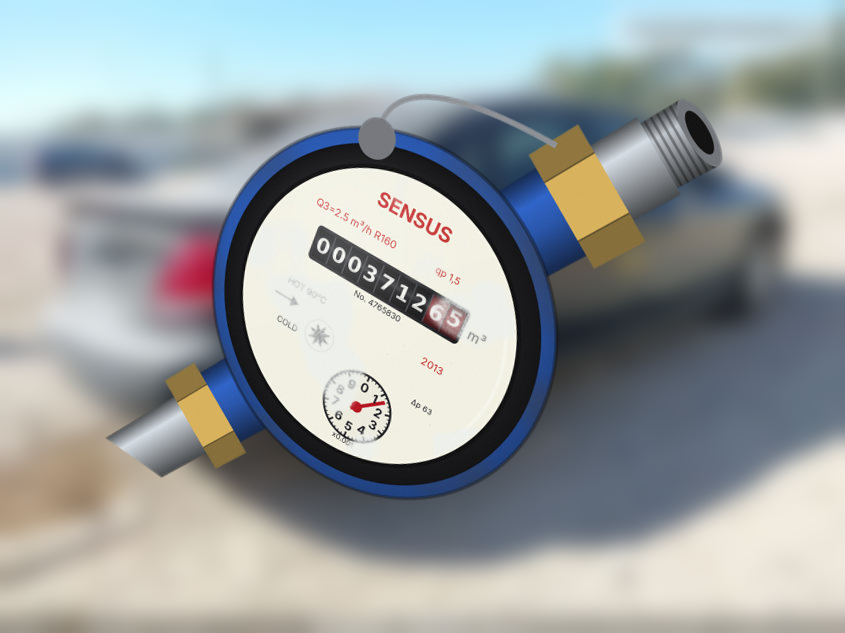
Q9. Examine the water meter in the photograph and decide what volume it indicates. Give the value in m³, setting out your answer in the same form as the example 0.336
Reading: 3712.651
